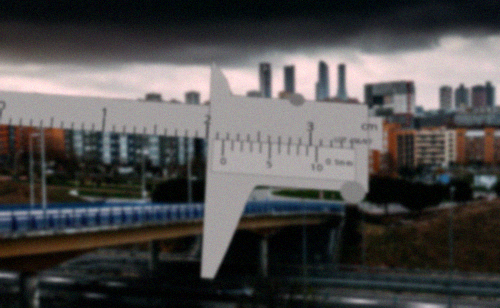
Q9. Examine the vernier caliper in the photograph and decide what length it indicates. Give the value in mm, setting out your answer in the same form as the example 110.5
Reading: 21.6
